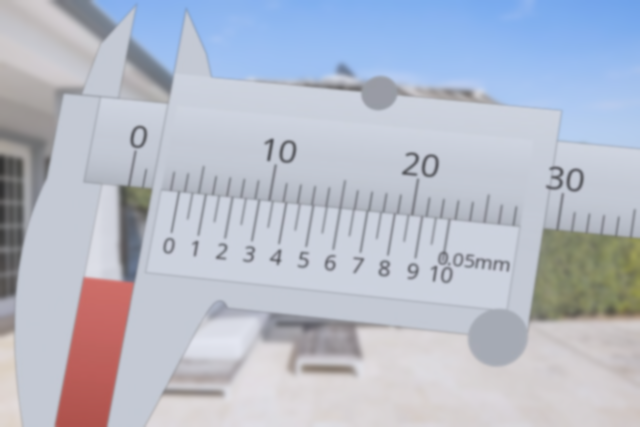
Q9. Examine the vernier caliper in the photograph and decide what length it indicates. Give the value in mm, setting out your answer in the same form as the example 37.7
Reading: 3.6
